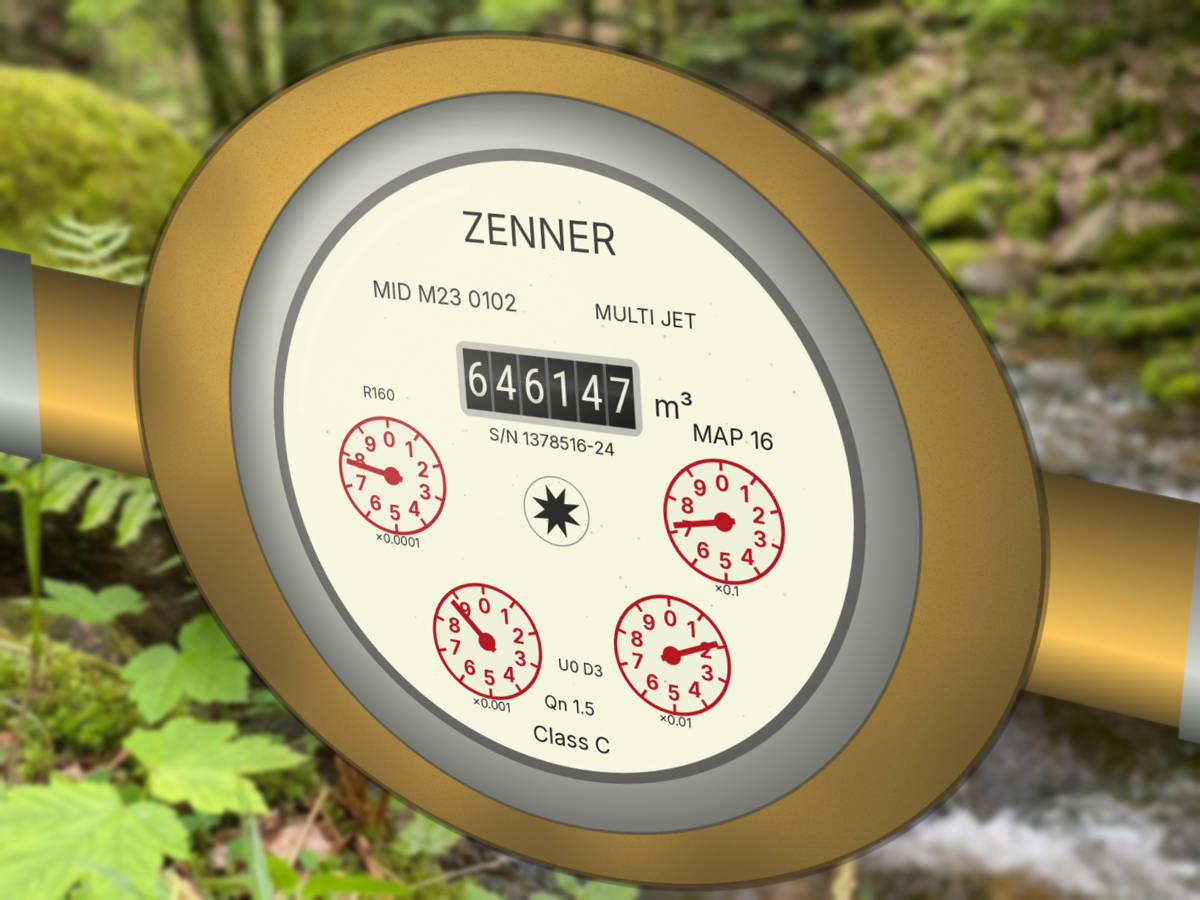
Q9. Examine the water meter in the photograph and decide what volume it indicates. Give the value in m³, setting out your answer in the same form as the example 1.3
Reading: 646147.7187
